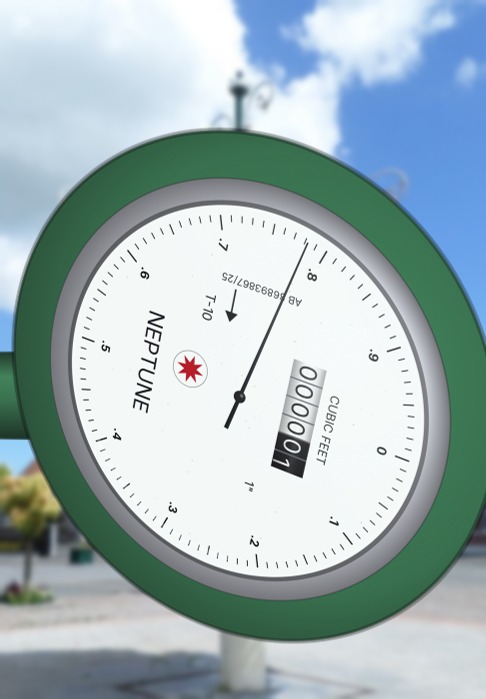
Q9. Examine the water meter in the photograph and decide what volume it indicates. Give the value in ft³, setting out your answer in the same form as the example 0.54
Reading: 0.78
